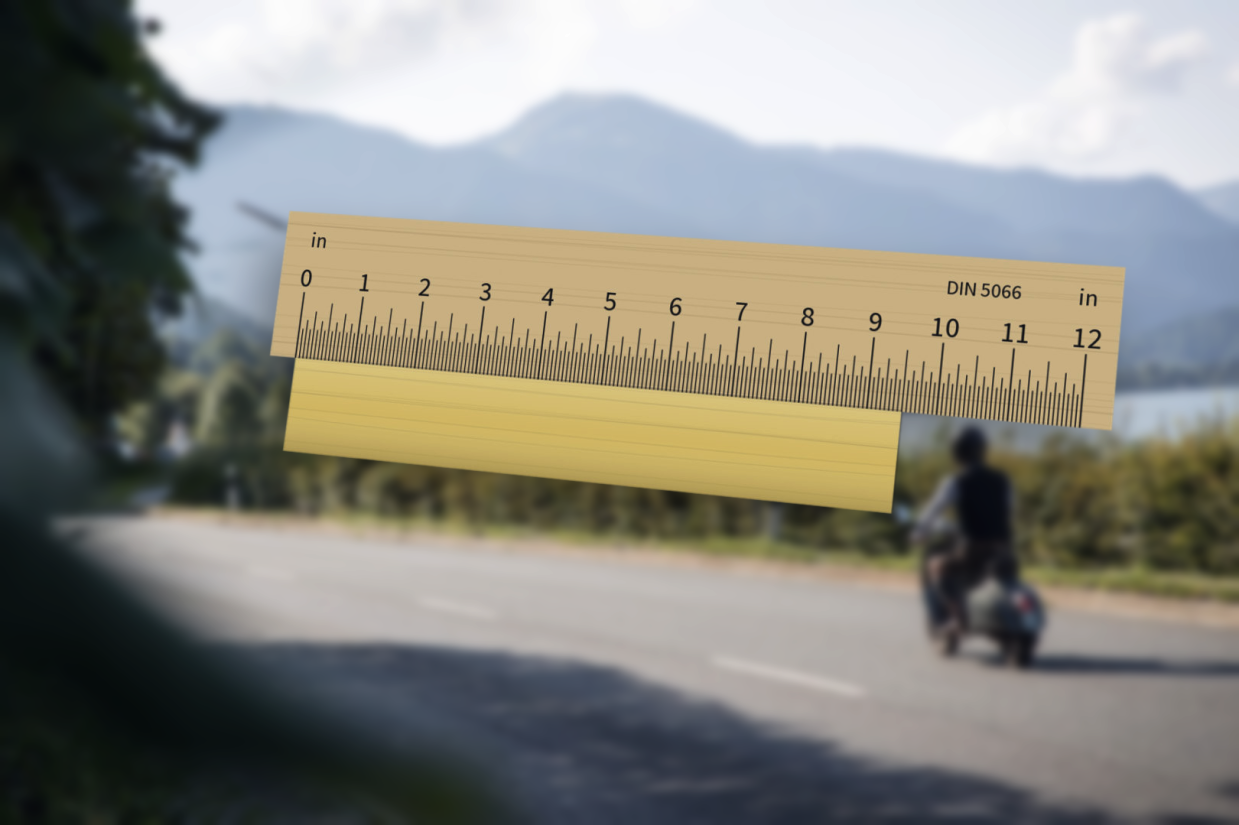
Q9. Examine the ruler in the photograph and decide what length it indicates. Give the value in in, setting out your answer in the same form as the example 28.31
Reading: 9.5
